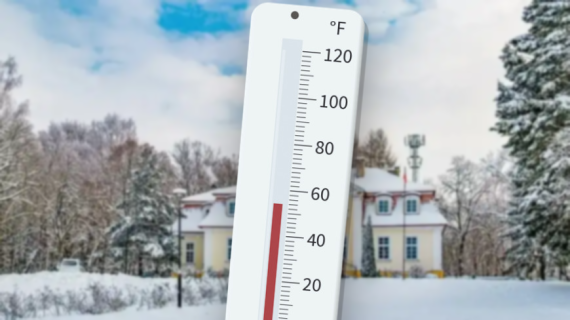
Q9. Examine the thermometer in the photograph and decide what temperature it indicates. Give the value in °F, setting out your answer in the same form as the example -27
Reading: 54
